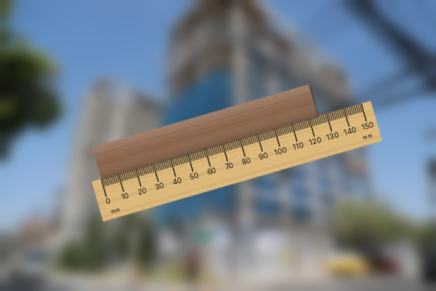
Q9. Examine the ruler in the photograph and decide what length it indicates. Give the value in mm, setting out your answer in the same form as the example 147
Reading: 125
